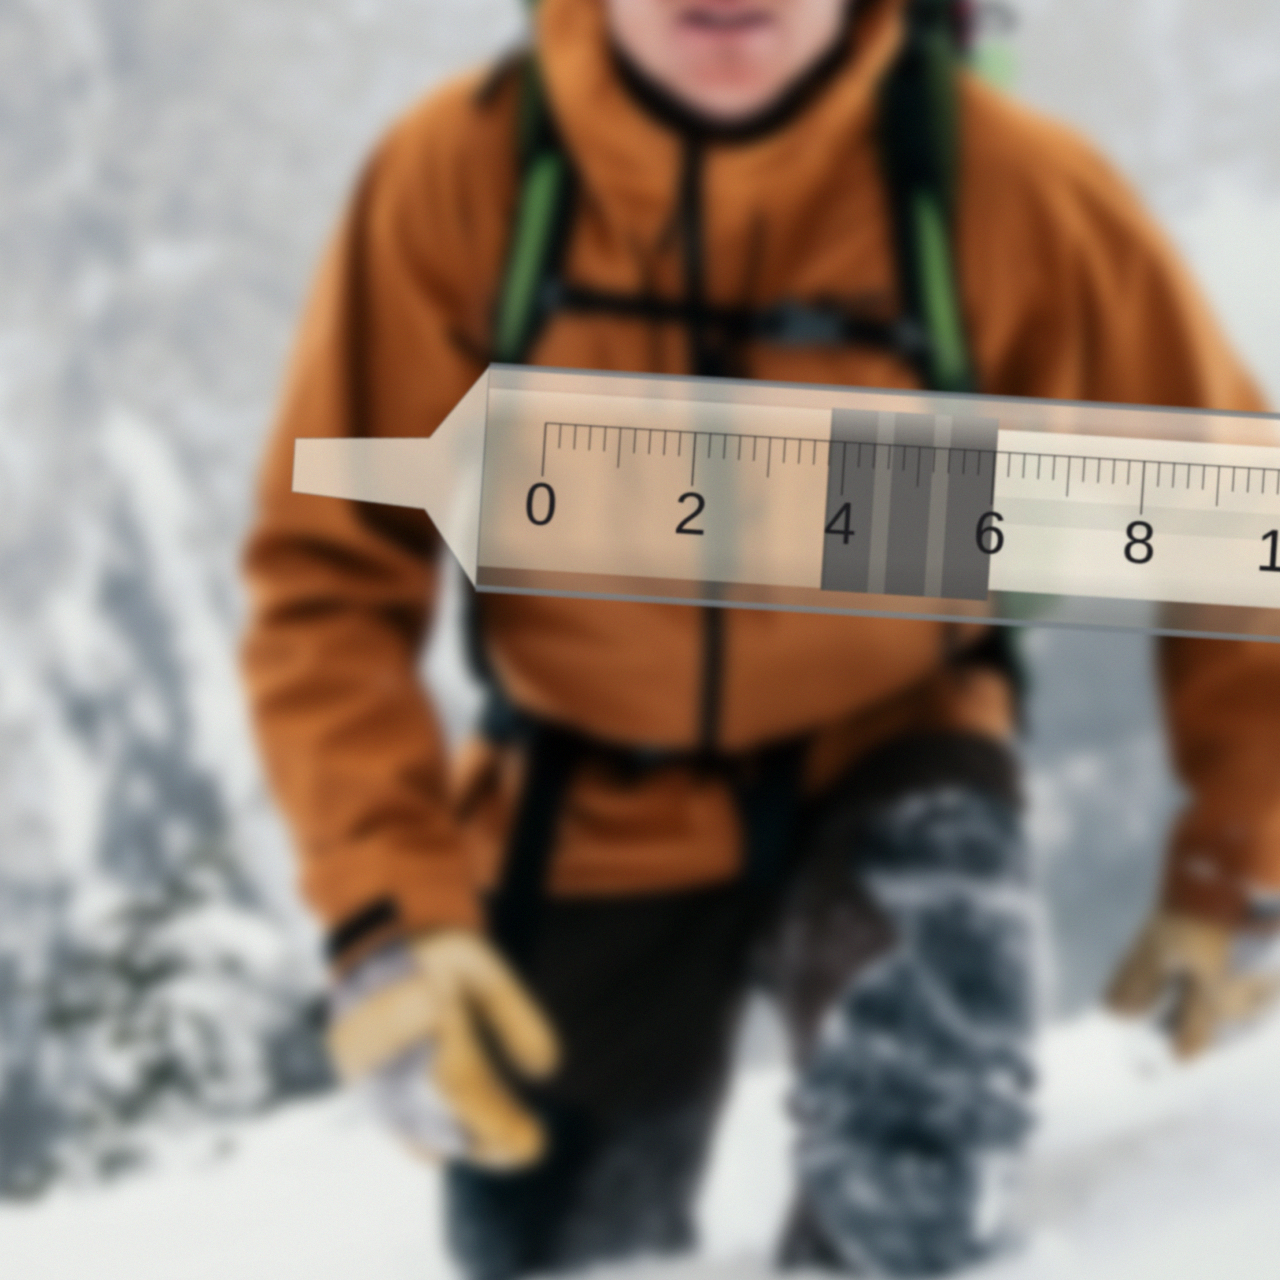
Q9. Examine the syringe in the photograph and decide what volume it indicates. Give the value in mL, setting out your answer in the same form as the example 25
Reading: 3.8
